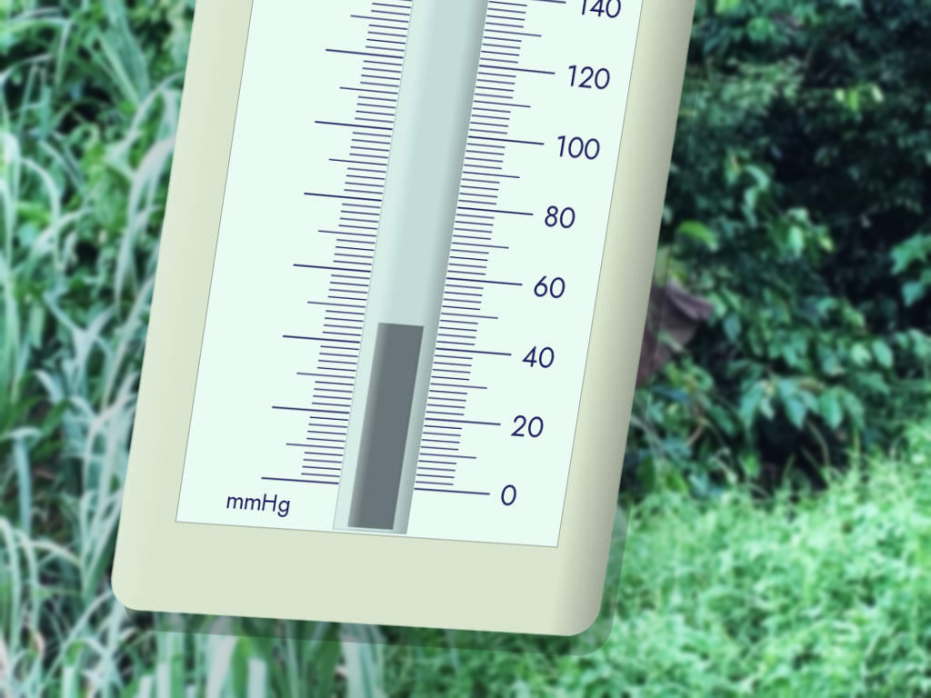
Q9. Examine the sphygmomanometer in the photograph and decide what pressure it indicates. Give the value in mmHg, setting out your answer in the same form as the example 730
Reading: 46
